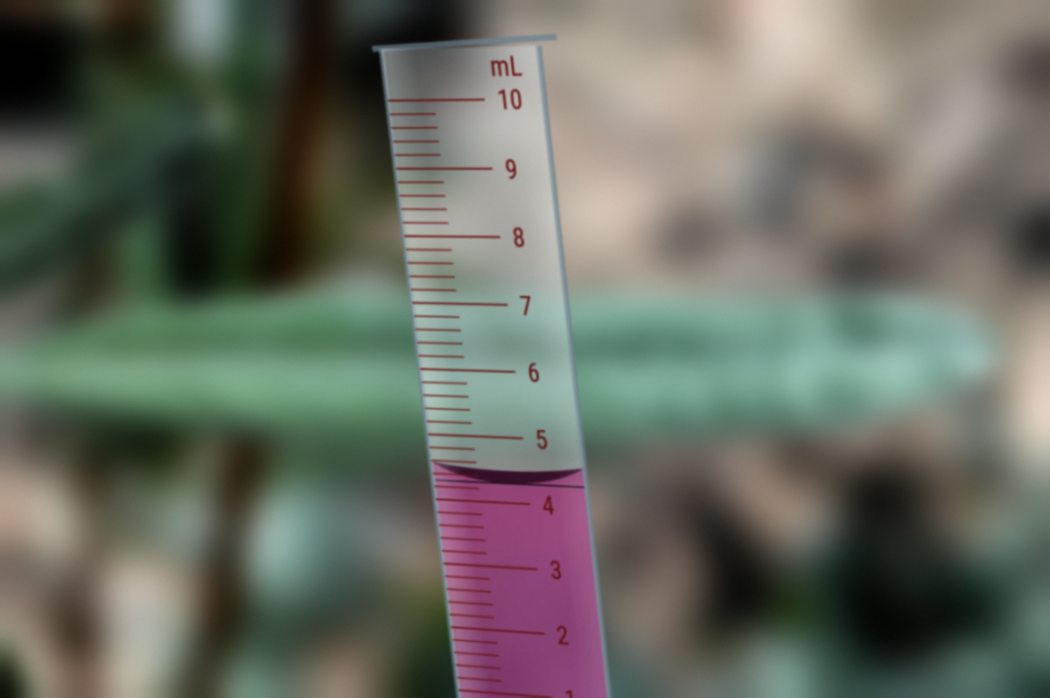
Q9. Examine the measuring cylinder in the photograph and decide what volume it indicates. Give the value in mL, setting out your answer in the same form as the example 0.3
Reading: 4.3
